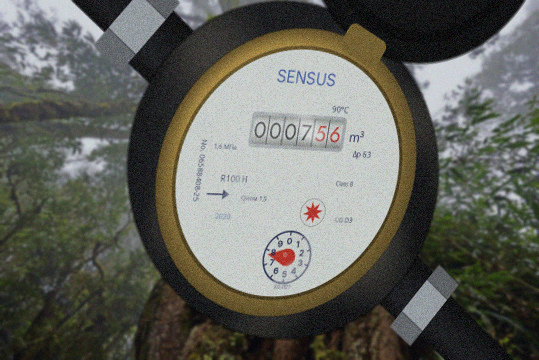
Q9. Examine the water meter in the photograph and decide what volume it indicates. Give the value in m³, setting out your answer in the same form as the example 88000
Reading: 7.567
